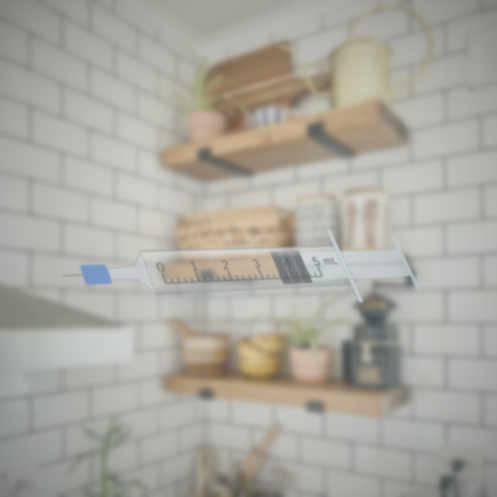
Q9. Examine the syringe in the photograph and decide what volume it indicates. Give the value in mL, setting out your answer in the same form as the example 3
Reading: 3.6
